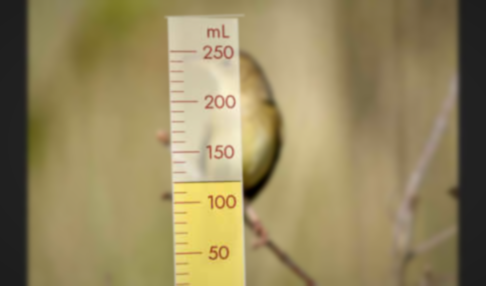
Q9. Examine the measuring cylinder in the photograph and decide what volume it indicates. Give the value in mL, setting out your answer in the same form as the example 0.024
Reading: 120
